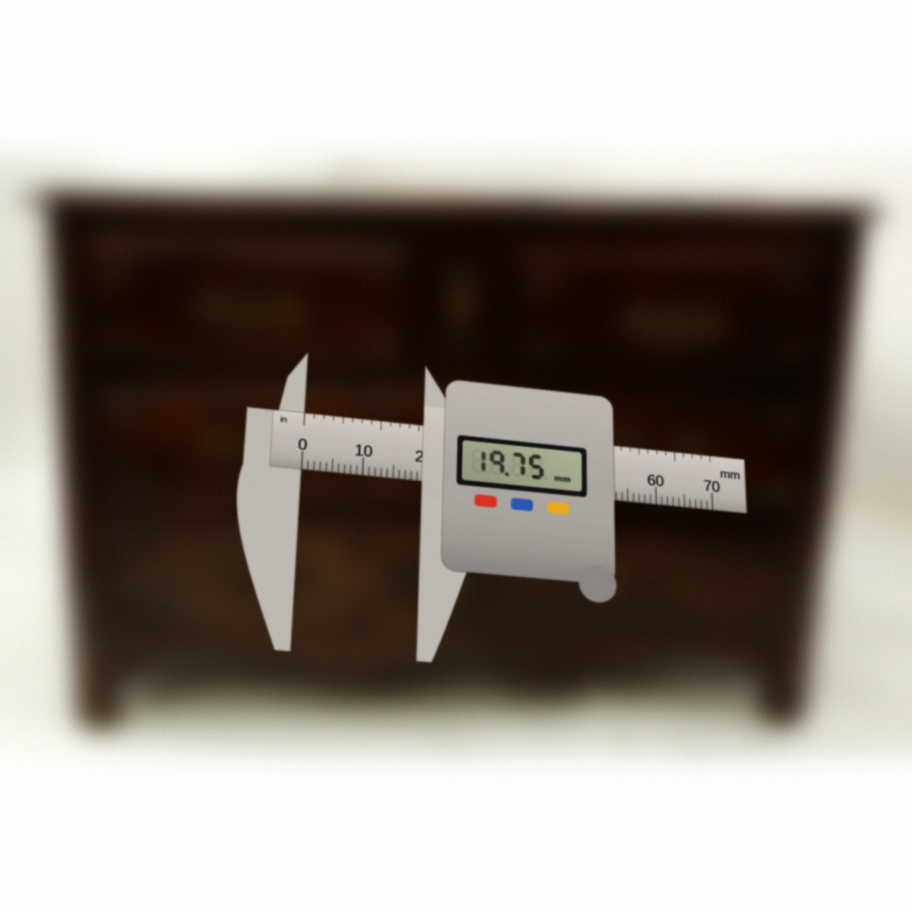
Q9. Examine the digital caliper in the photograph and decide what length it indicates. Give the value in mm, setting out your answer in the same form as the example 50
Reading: 19.75
